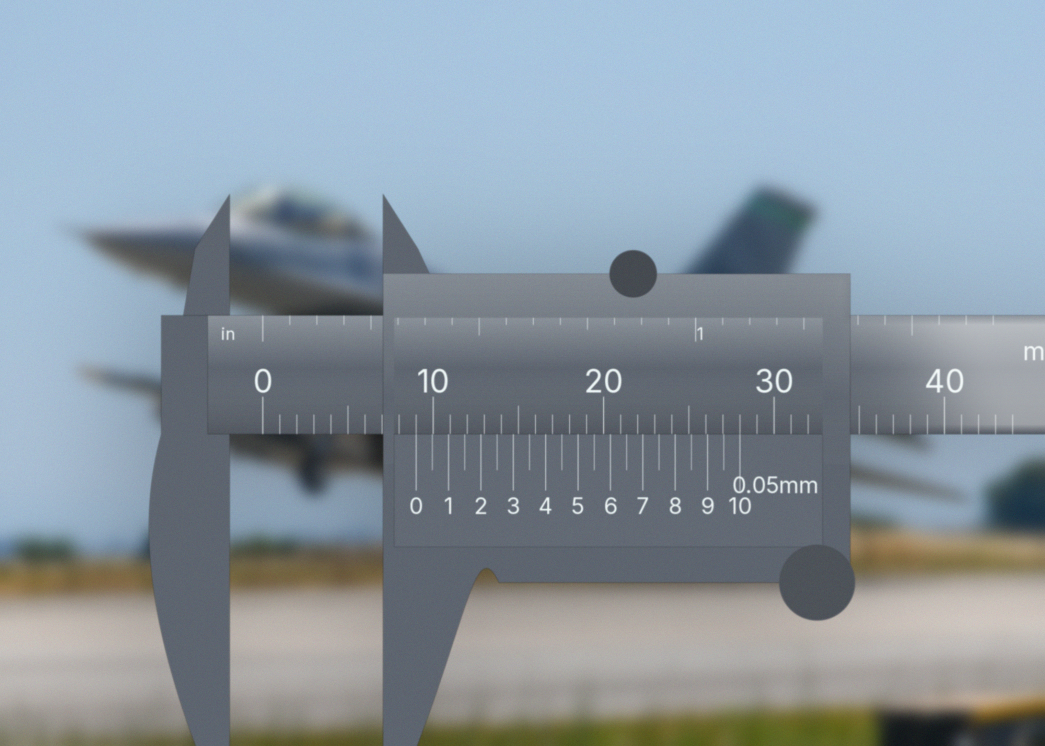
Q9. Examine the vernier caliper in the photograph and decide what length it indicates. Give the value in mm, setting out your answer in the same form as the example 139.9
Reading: 9.0
